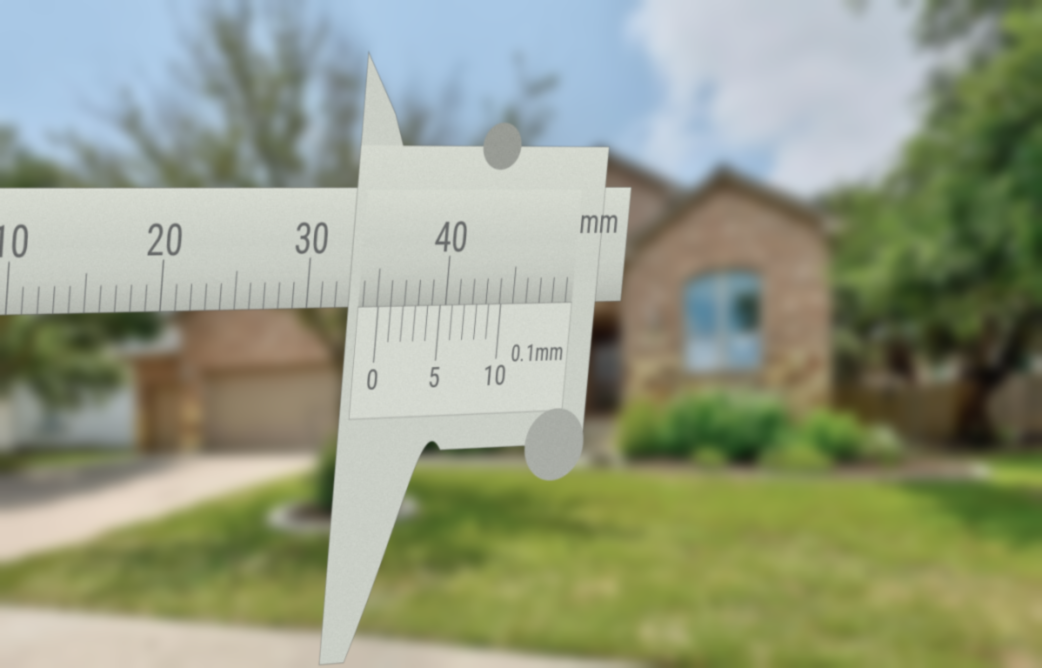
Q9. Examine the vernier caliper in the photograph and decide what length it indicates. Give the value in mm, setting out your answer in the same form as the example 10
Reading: 35.1
